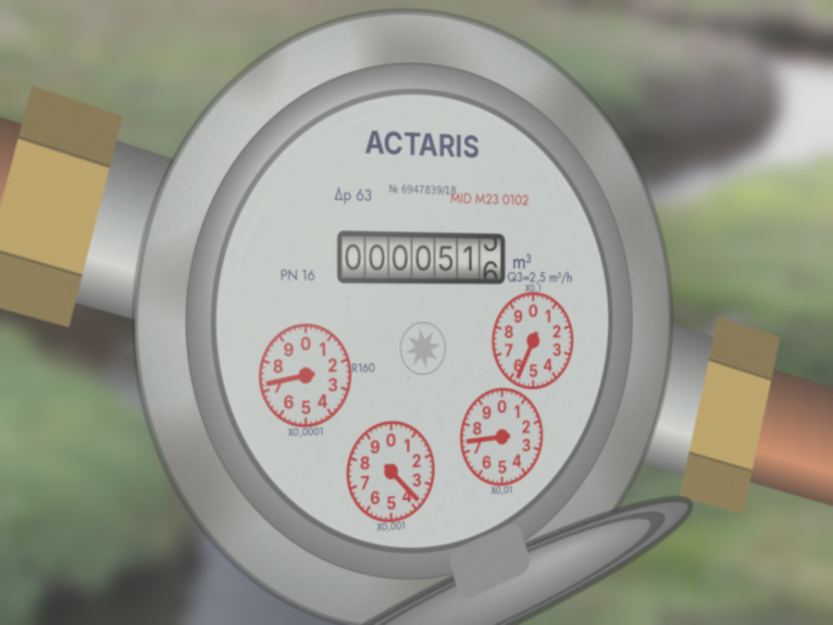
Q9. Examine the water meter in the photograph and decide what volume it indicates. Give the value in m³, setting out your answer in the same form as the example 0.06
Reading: 515.5737
